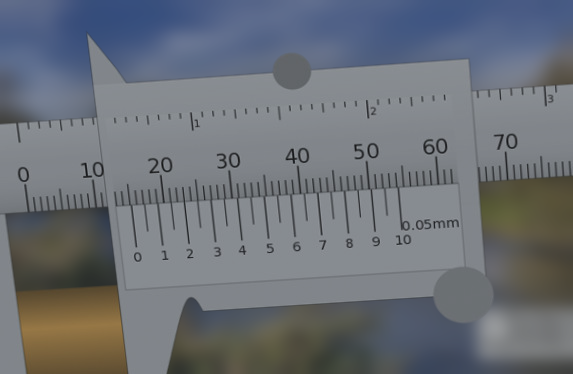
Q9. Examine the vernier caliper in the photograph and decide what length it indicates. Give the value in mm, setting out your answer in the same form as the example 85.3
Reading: 15.2
